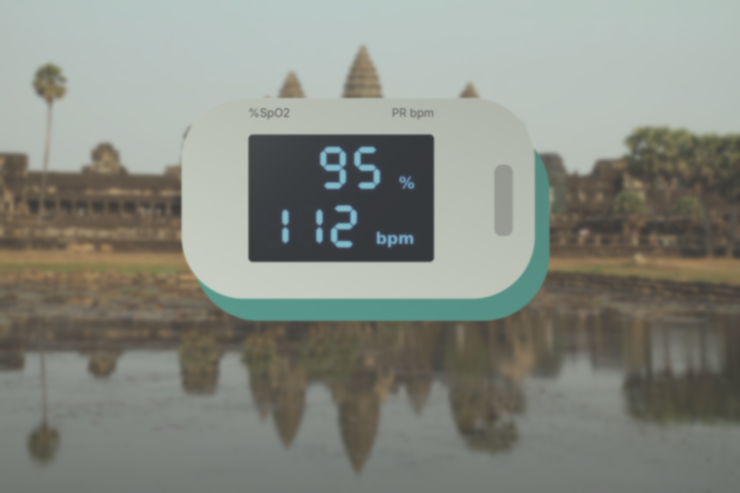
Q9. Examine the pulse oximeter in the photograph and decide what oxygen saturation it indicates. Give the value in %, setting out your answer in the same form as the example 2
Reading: 95
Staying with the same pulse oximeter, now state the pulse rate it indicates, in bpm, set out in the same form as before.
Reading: 112
